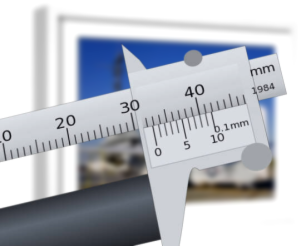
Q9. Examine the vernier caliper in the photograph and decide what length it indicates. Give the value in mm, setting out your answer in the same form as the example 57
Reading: 32.8
